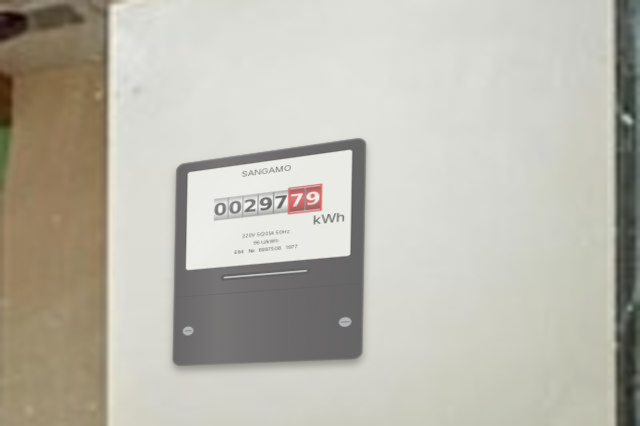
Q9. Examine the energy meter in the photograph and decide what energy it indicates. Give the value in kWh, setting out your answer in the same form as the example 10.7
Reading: 297.79
